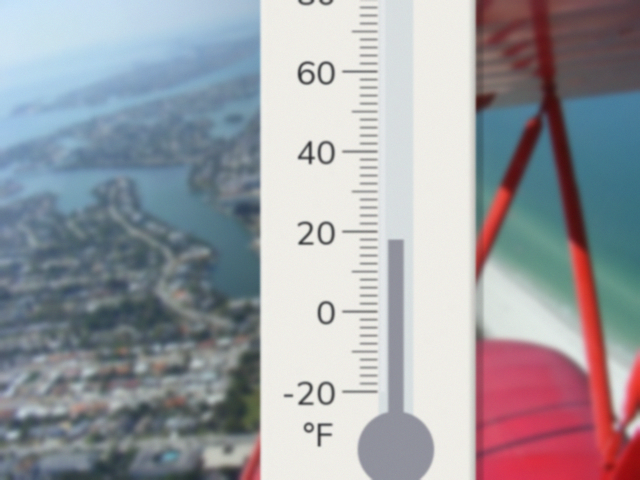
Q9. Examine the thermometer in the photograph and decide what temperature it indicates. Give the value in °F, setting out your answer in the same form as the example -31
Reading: 18
